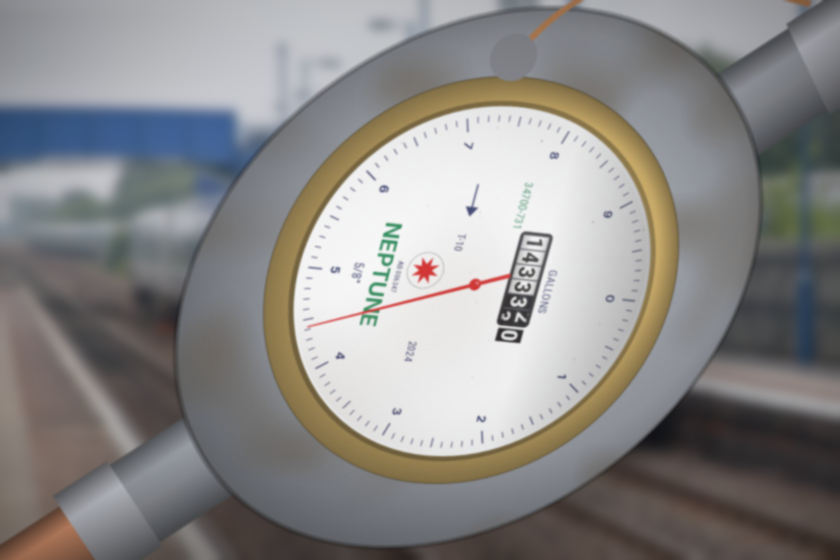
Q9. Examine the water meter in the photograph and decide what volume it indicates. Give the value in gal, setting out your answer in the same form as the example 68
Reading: 1433324.4
